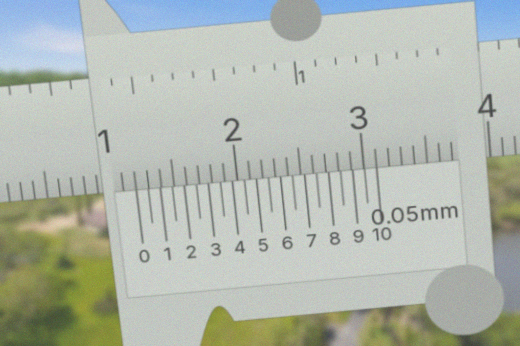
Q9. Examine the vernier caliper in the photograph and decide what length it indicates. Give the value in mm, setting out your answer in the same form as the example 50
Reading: 12.0
